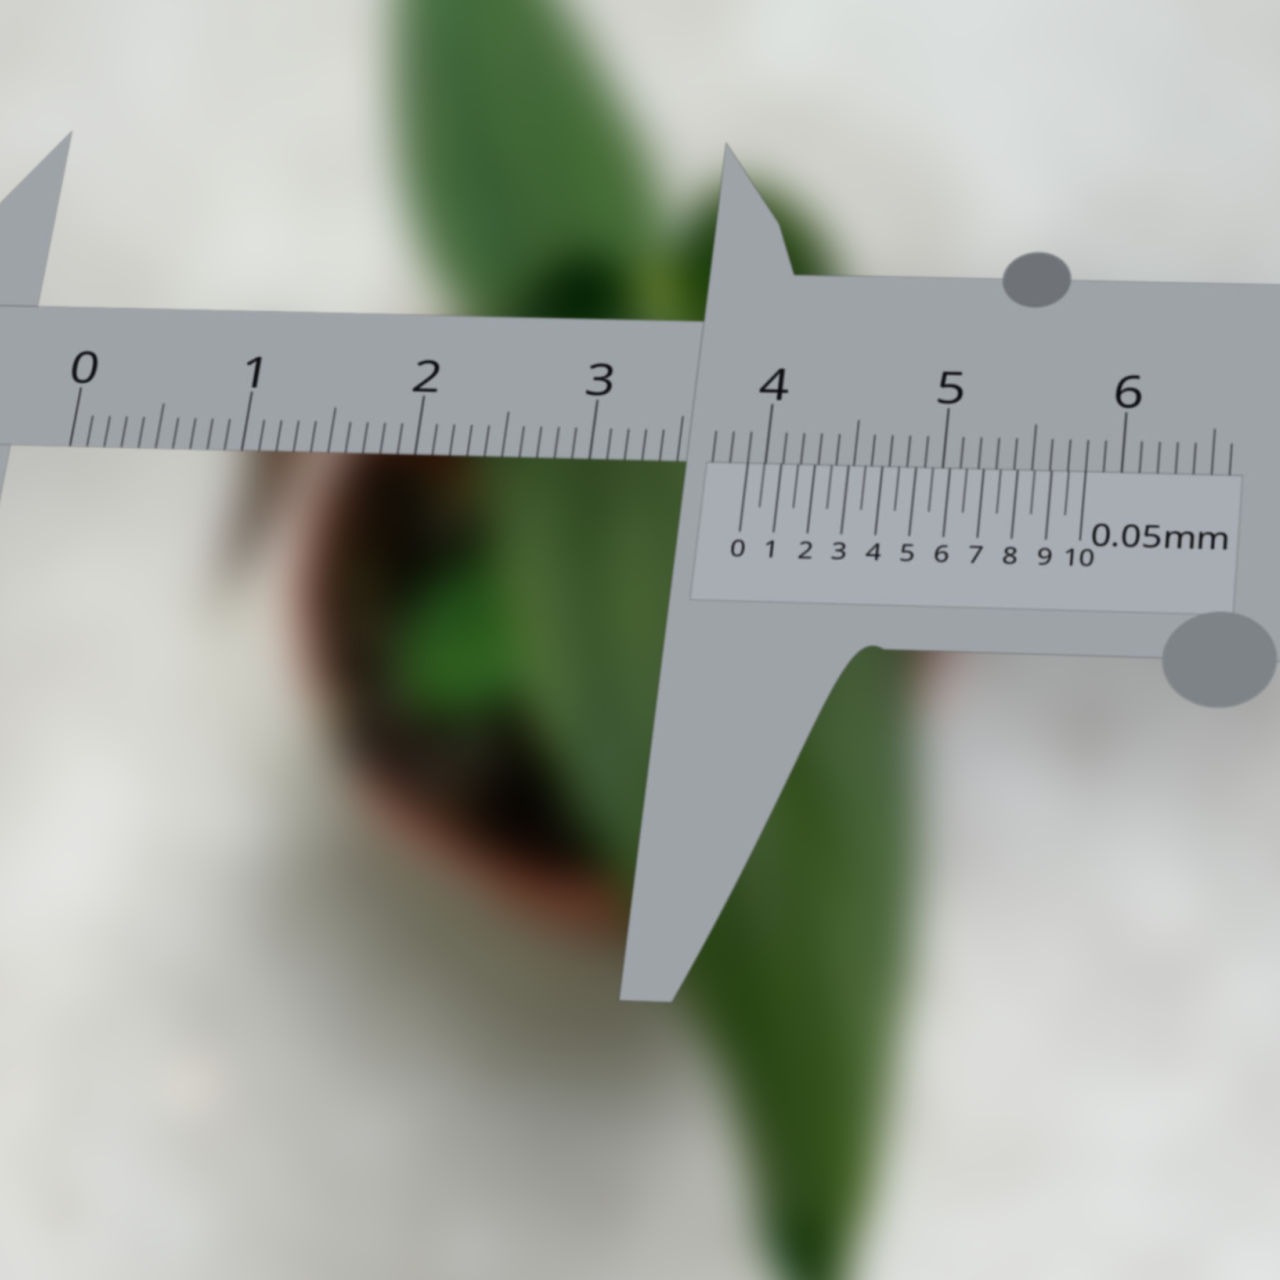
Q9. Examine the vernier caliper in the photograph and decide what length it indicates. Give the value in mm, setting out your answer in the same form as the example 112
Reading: 39.0
